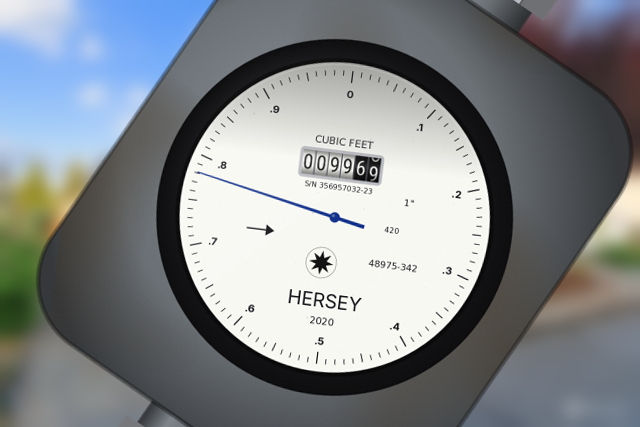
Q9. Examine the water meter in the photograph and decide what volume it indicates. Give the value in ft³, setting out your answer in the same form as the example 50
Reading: 9968.78
